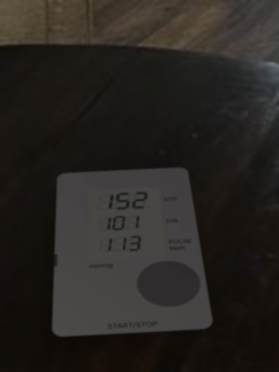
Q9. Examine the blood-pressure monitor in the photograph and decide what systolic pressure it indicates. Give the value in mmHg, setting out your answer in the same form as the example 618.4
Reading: 152
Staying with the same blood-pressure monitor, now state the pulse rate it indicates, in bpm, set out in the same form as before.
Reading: 113
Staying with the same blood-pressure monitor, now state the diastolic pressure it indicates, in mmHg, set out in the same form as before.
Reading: 101
